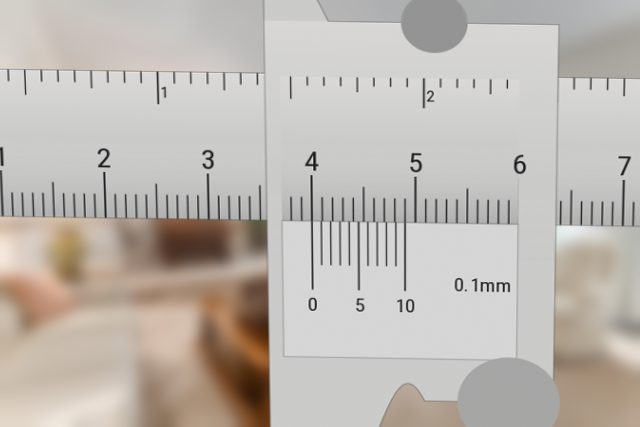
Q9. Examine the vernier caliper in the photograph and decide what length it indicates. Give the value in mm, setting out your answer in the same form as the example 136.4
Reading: 40.0
